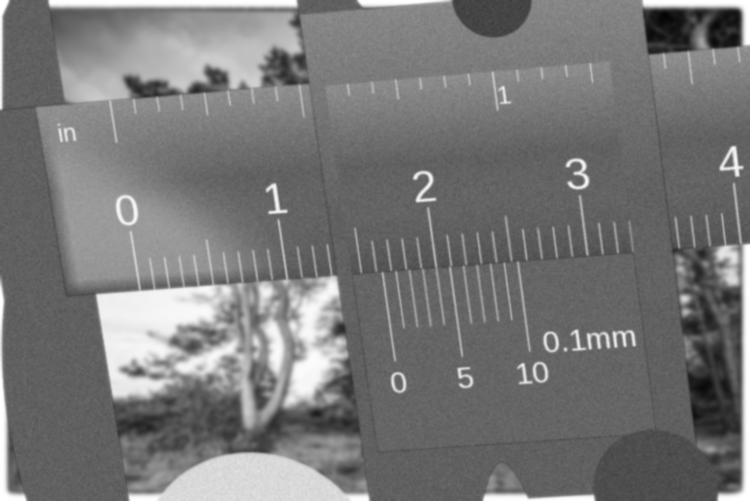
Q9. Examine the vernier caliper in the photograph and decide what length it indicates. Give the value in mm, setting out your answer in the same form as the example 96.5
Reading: 16.4
